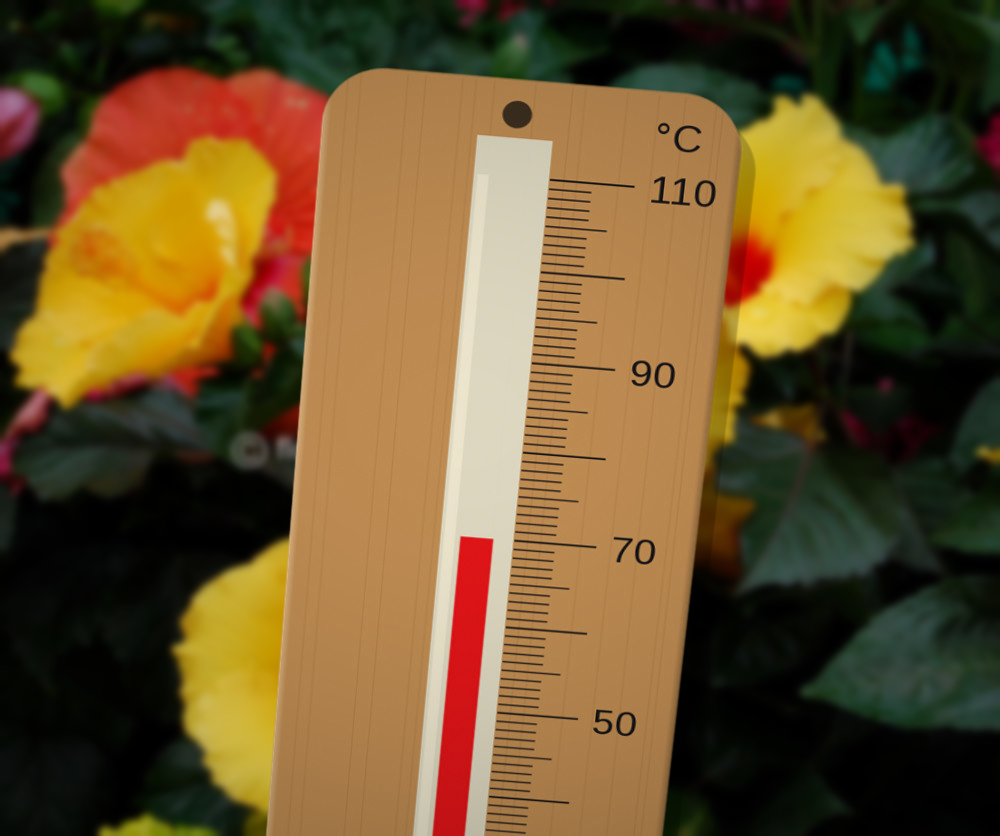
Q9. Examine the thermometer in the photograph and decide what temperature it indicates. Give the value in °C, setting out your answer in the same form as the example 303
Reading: 70
